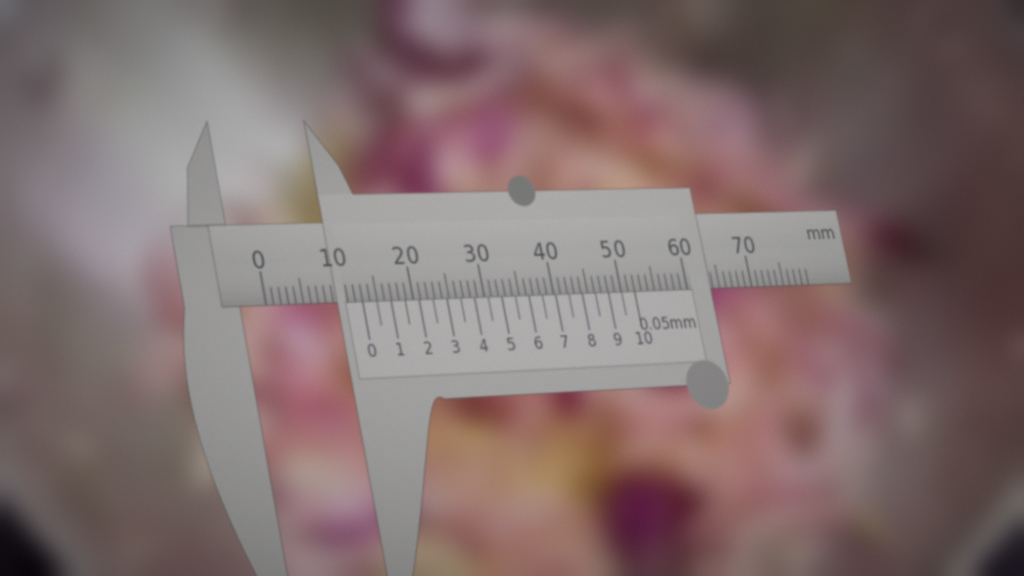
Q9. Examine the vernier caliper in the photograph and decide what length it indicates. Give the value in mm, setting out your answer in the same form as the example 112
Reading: 13.0
